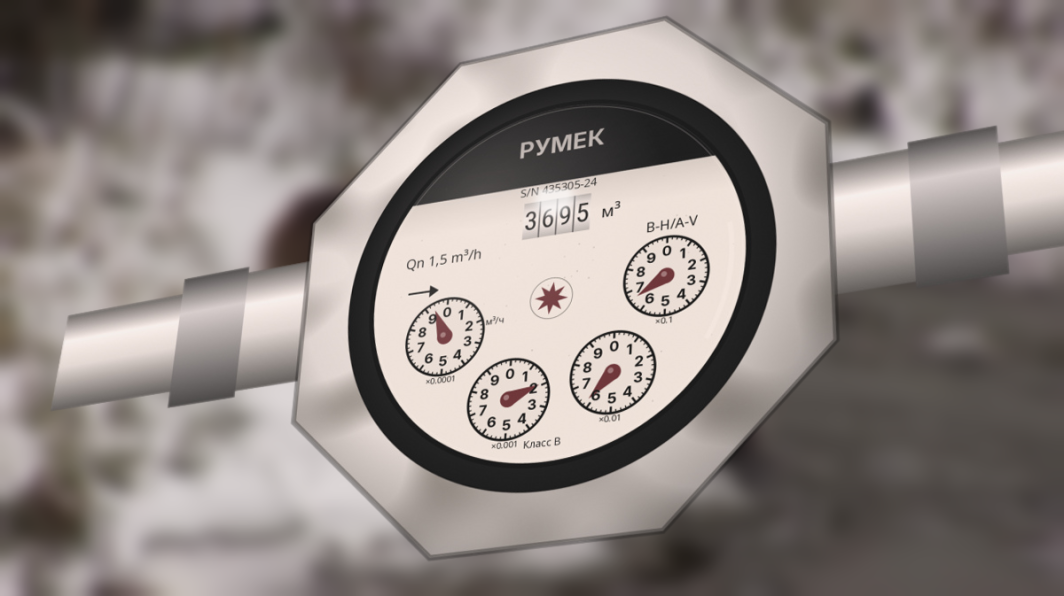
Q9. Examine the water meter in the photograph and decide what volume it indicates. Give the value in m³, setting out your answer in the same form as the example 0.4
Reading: 3695.6619
